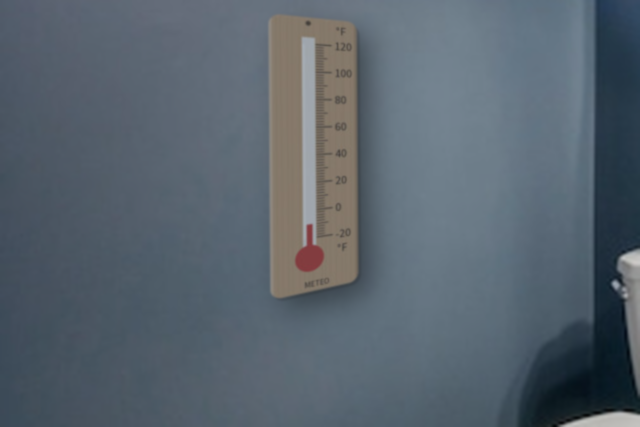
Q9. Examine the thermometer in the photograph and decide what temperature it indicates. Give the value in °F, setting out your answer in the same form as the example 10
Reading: -10
